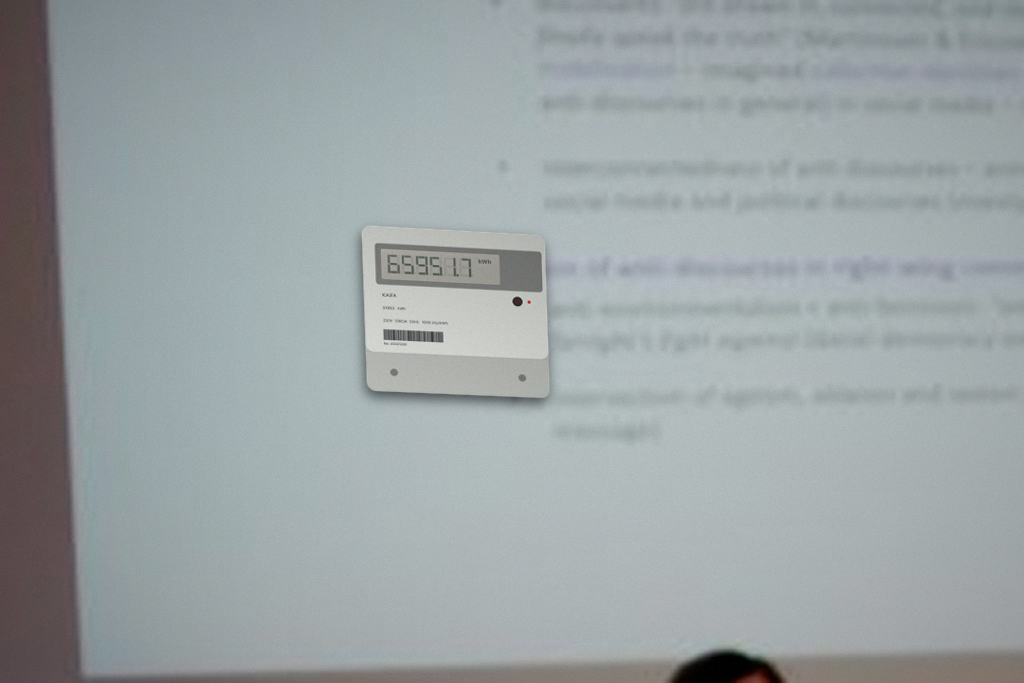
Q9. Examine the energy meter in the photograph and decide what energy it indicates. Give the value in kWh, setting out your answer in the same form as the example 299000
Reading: 65951.7
